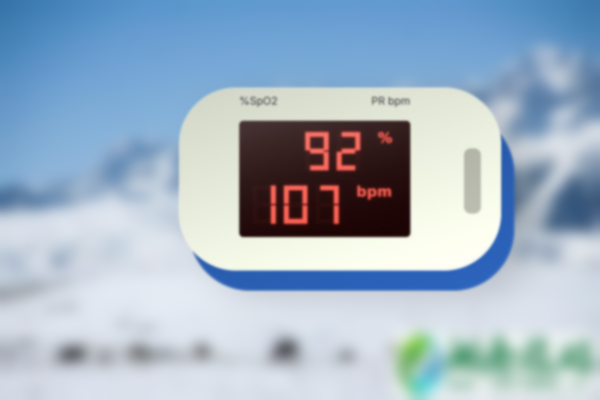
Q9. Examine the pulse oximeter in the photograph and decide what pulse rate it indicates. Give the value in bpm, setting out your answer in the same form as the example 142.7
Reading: 107
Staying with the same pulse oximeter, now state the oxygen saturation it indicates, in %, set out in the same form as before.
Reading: 92
